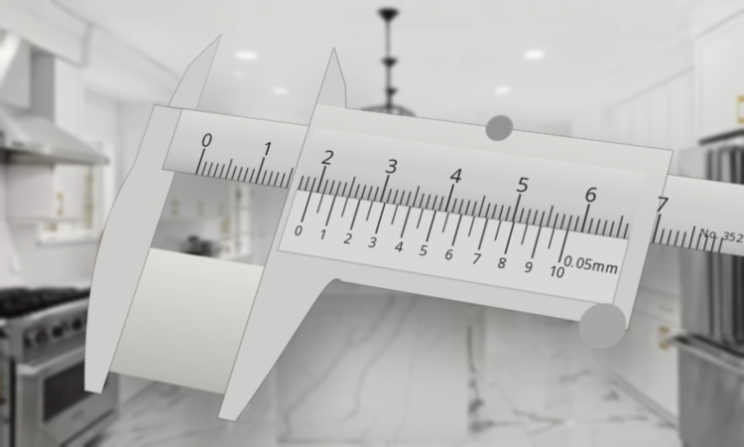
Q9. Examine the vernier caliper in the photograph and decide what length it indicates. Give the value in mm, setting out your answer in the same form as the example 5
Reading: 19.0
